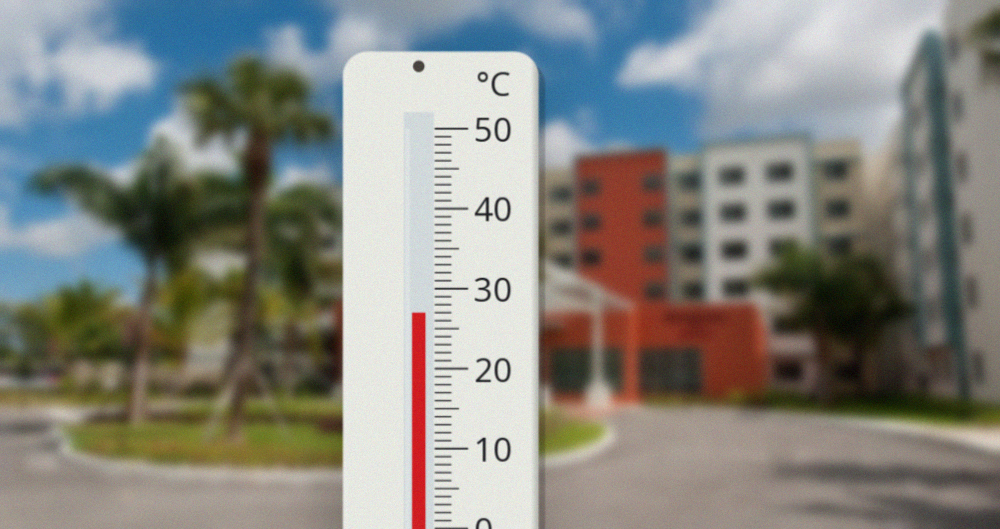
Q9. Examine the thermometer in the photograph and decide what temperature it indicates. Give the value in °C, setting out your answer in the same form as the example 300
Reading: 27
